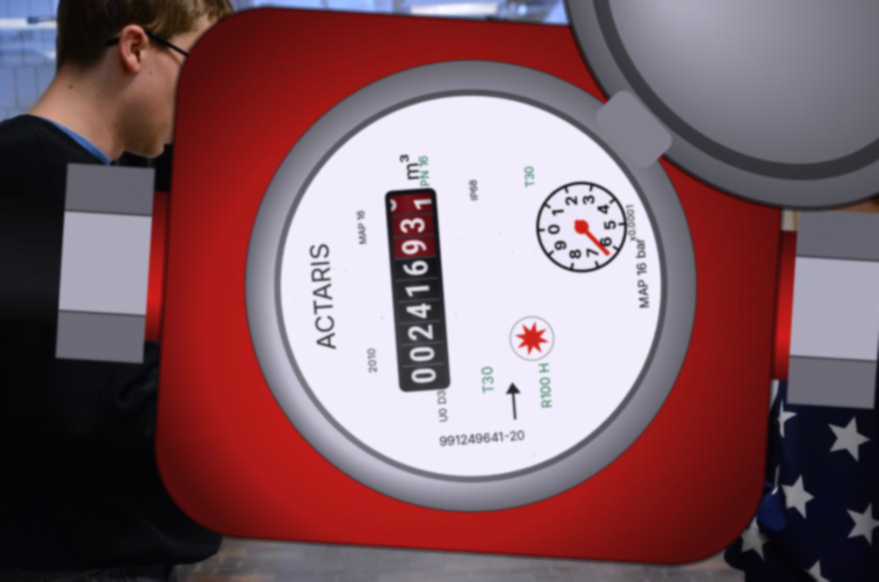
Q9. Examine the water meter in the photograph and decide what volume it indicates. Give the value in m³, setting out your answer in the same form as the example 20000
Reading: 2416.9306
